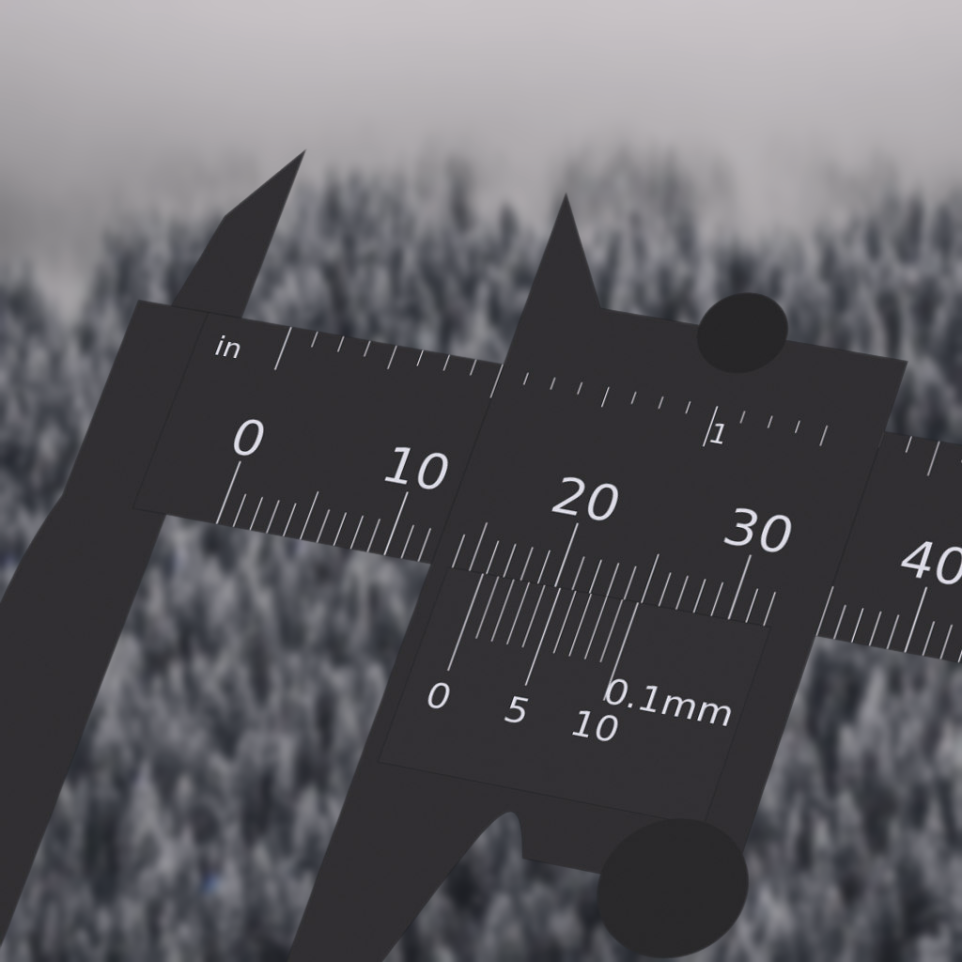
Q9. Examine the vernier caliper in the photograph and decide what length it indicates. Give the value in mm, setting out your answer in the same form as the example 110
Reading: 15.8
